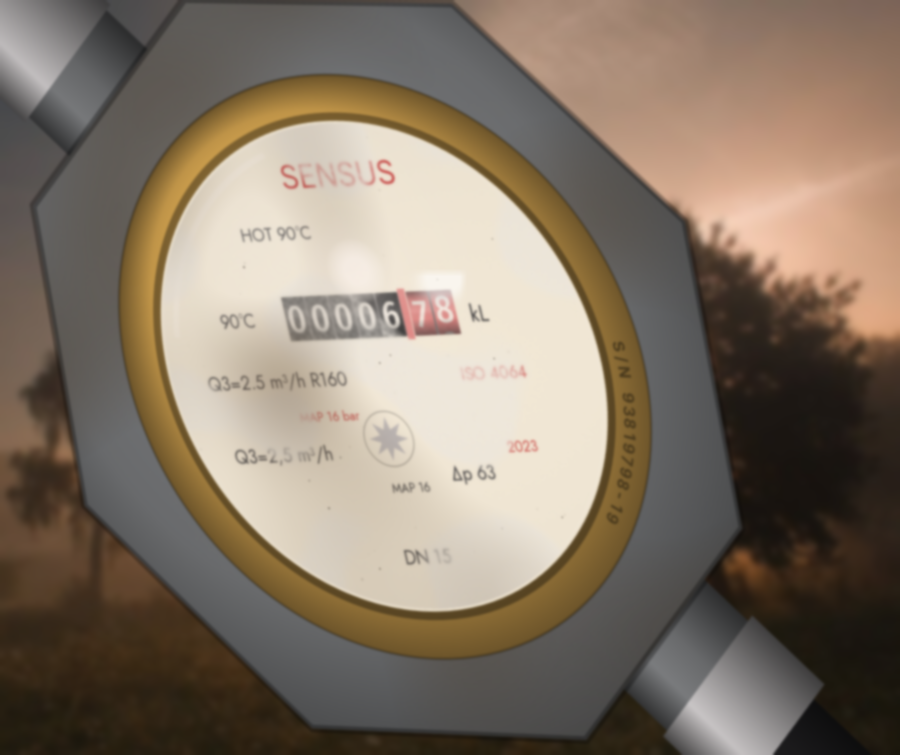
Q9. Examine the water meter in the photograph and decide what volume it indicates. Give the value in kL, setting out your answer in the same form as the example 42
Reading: 6.78
